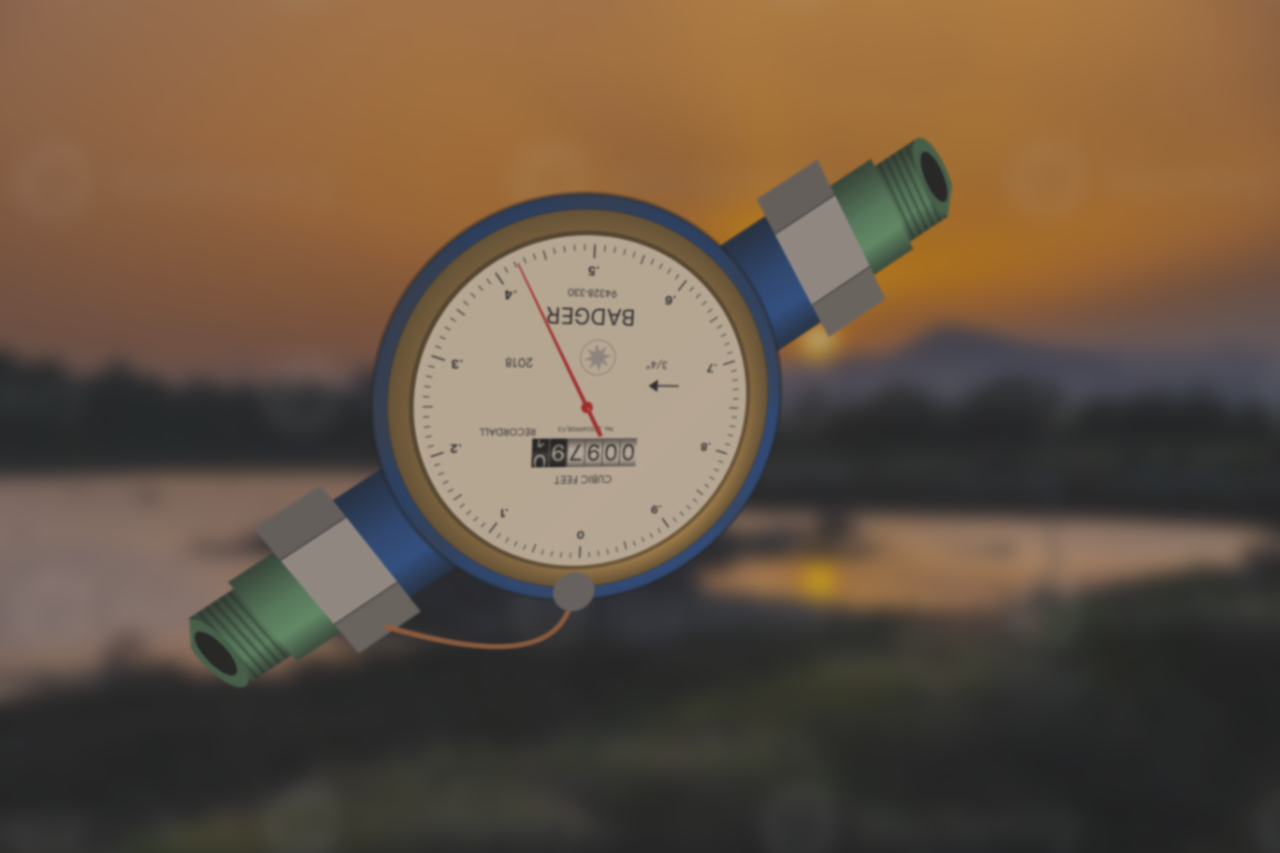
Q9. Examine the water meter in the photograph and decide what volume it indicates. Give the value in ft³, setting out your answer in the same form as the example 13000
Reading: 9790.42
